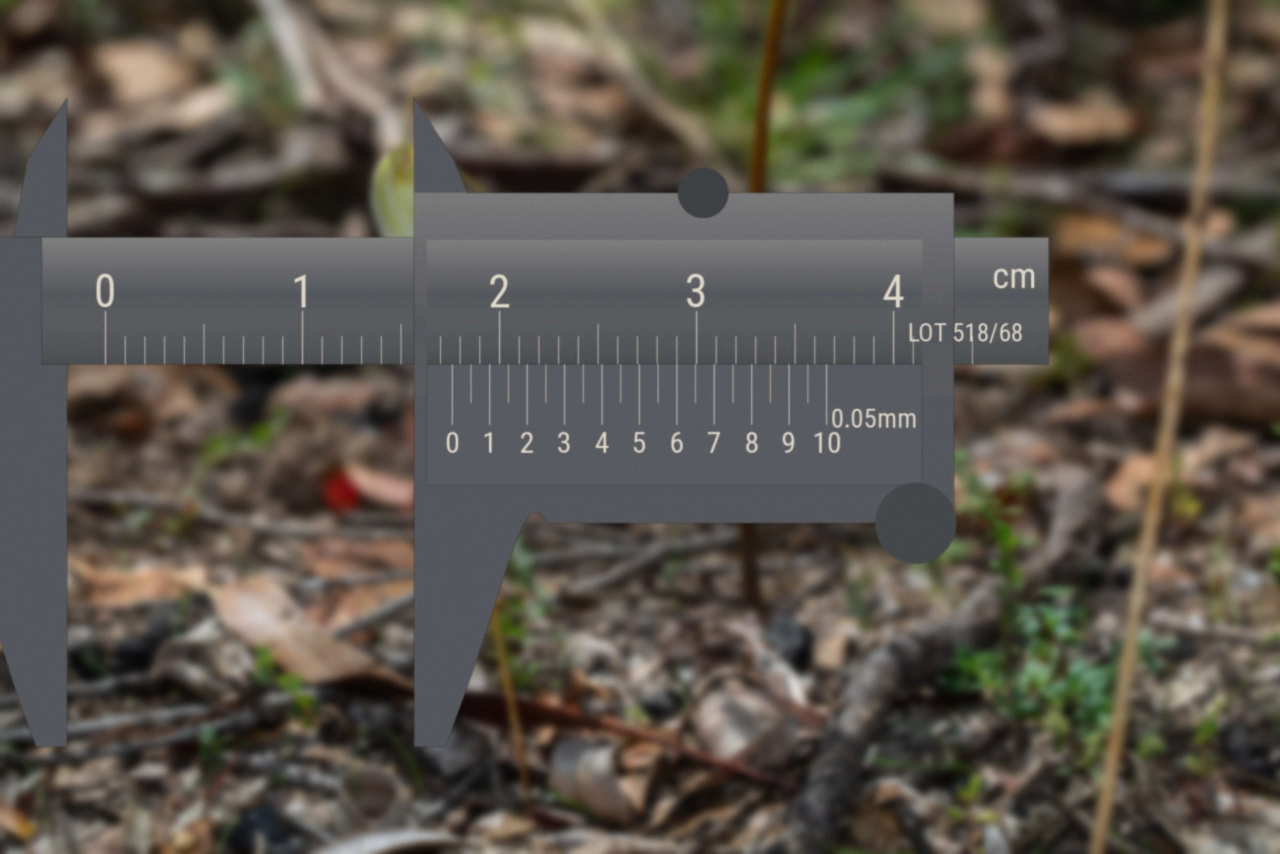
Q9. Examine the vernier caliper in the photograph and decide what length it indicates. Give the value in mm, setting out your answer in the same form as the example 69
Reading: 17.6
